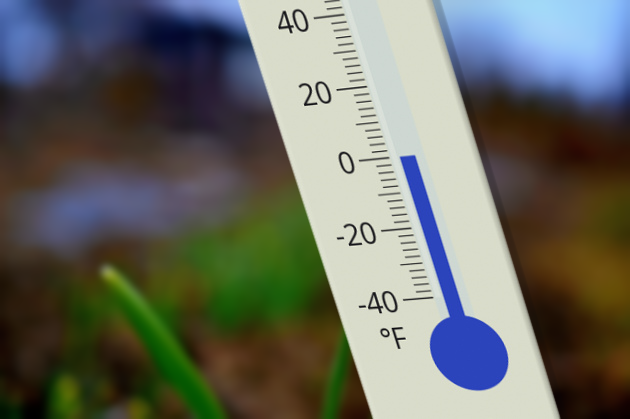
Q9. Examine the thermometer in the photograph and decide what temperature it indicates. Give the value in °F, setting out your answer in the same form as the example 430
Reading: 0
